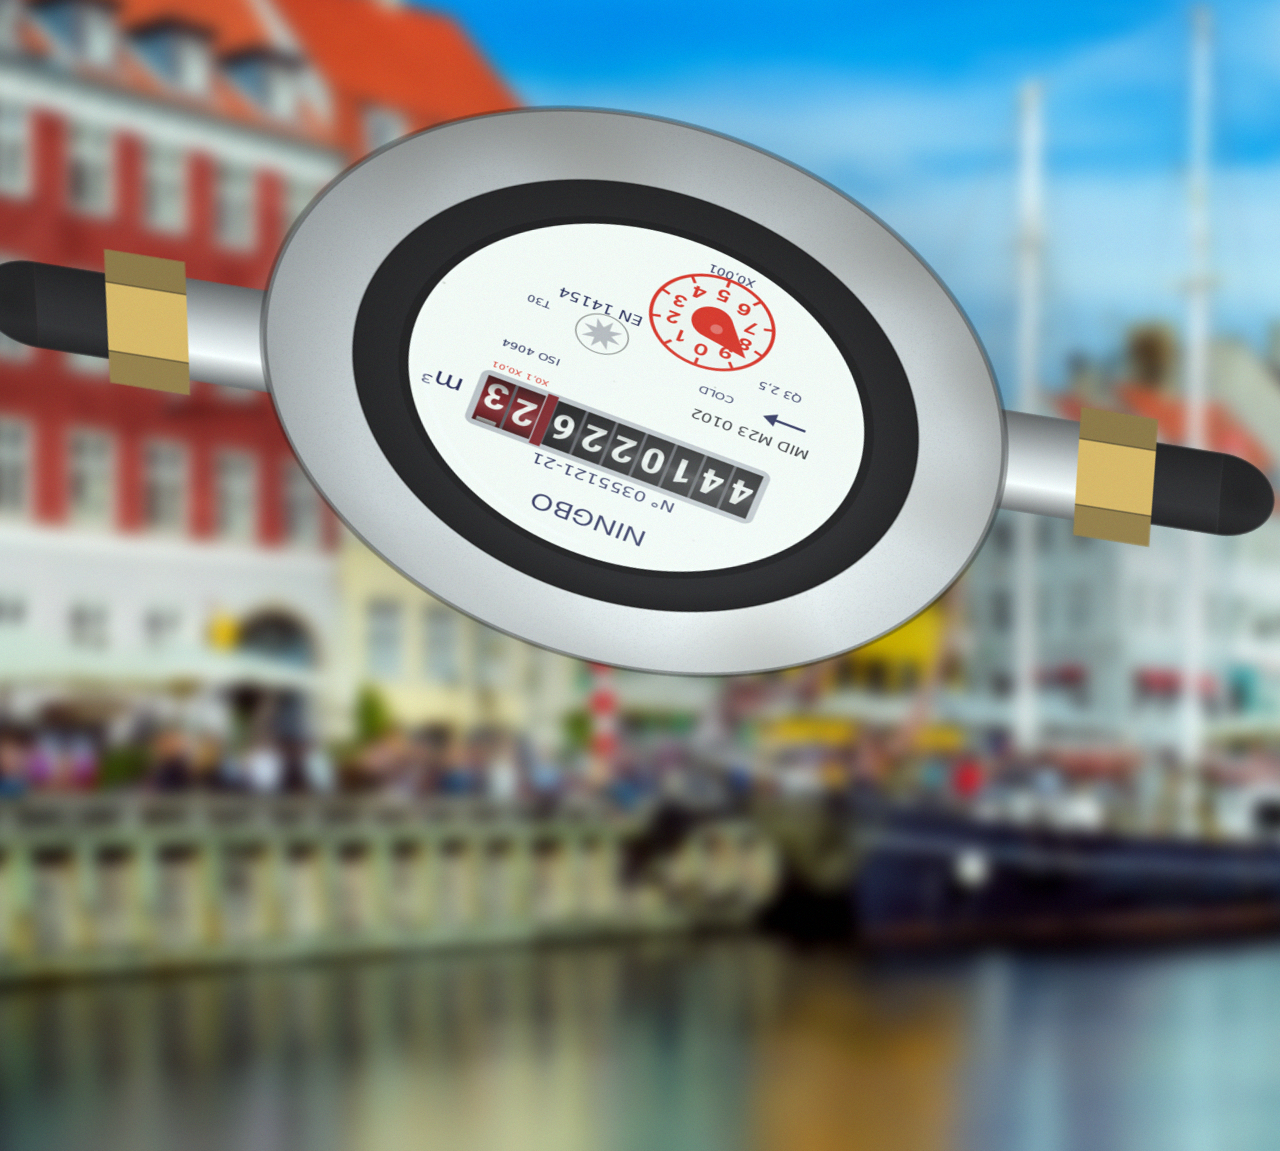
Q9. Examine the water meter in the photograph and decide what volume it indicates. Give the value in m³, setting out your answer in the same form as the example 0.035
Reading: 4410226.228
